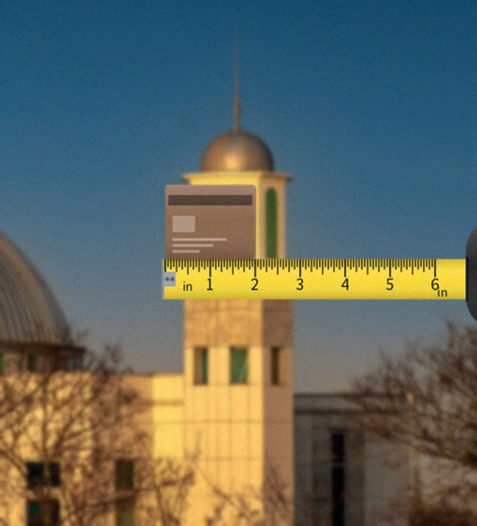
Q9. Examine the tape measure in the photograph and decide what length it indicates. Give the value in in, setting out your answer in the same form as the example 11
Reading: 2
